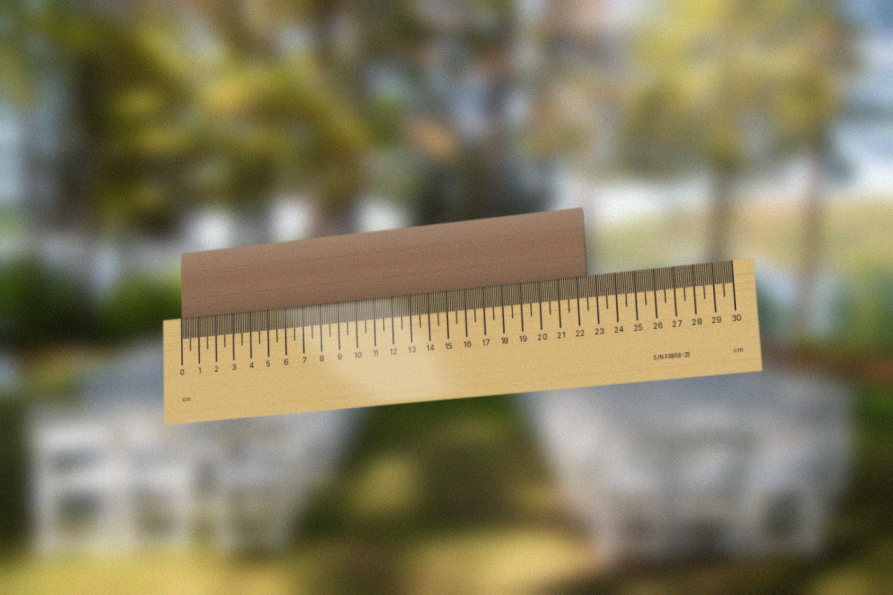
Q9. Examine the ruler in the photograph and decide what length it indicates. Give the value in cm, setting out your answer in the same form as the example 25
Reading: 22.5
